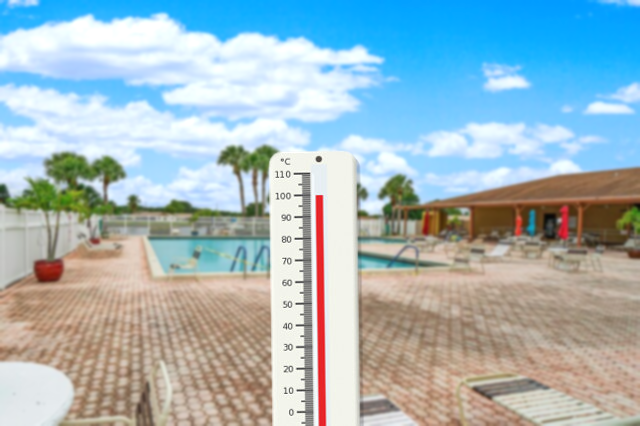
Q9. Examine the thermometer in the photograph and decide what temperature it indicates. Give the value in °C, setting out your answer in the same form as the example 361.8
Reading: 100
